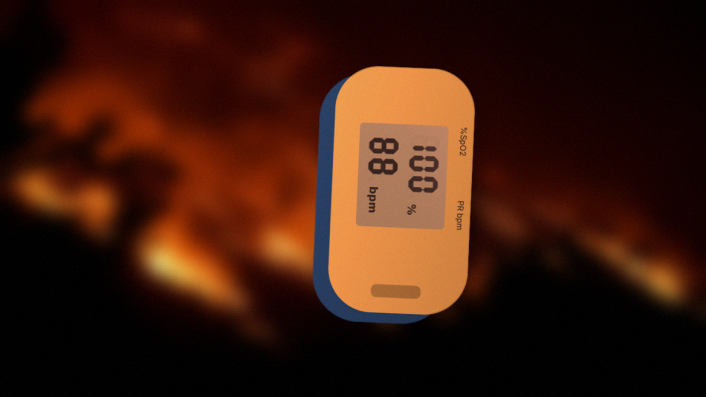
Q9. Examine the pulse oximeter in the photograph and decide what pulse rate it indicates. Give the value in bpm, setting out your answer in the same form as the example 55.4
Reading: 88
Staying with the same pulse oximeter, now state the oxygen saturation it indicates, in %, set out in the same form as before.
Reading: 100
